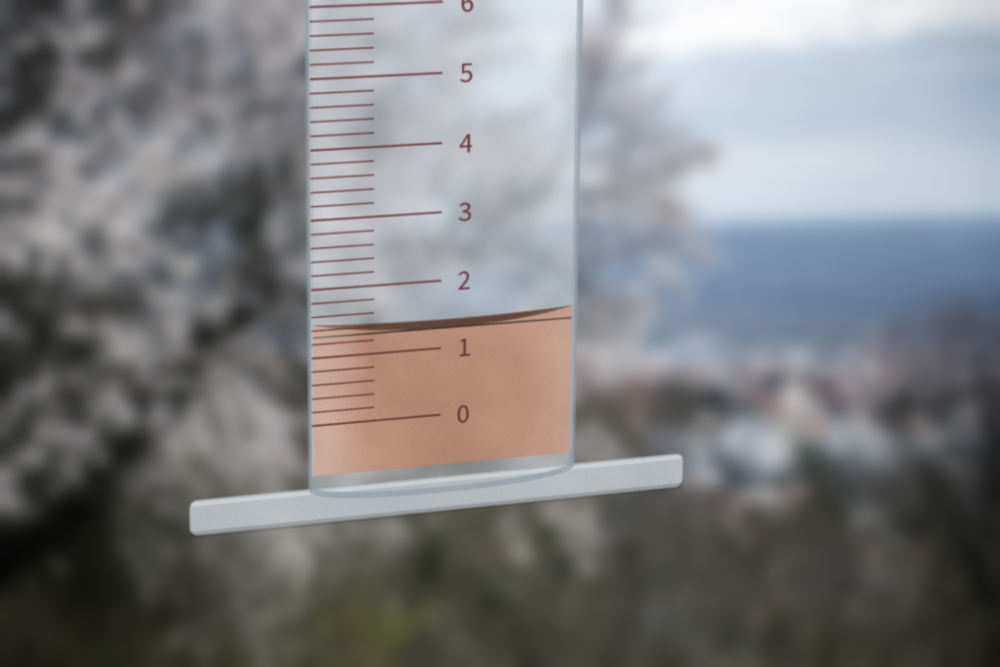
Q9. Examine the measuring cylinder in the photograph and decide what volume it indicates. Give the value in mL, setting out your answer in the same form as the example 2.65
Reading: 1.3
